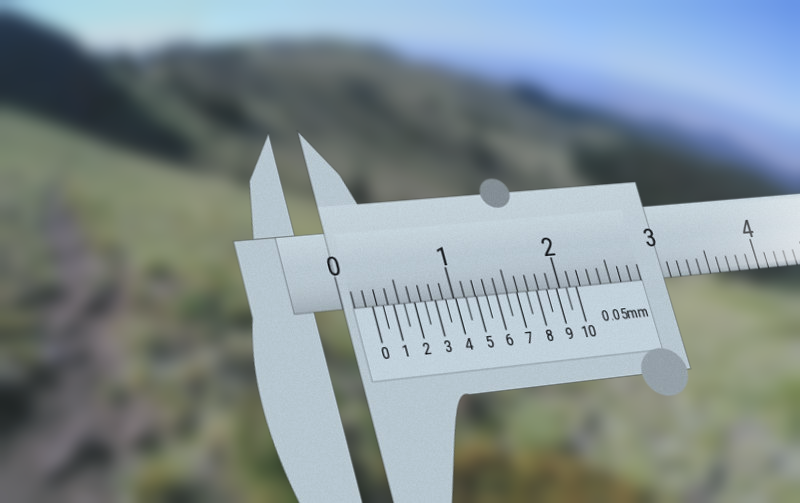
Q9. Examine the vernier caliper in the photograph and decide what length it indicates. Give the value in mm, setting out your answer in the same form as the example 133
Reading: 2.6
